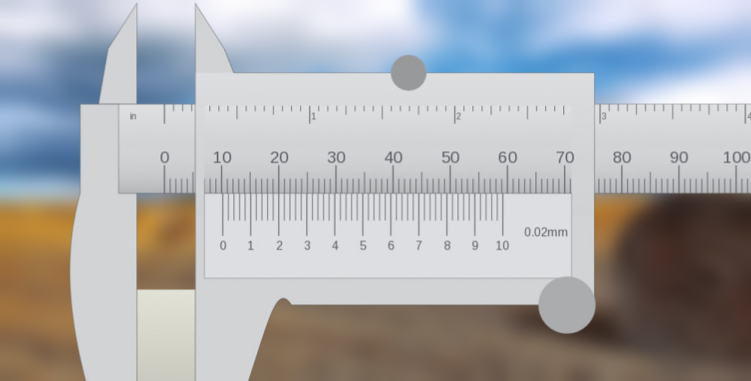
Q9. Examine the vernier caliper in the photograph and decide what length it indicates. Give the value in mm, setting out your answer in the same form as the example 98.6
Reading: 10.2
